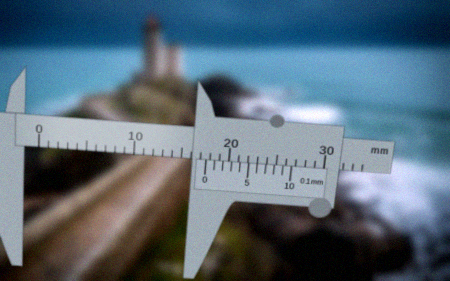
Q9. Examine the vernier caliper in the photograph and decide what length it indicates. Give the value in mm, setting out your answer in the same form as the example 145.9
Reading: 17.6
